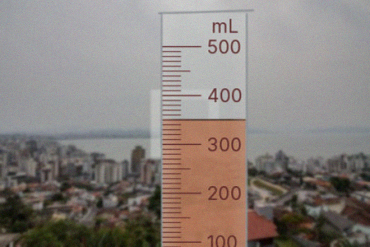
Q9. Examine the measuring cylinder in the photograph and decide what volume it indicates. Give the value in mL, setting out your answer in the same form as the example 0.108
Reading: 350
